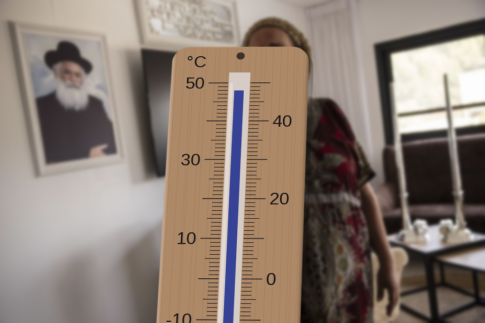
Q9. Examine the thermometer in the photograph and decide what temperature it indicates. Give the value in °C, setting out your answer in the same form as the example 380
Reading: 48
